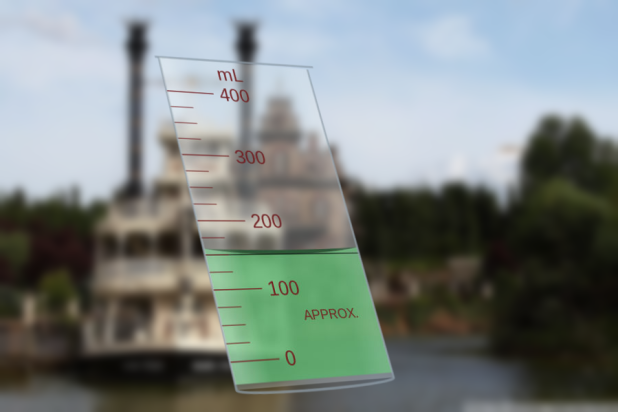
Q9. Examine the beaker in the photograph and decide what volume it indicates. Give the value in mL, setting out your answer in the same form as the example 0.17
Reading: 150
